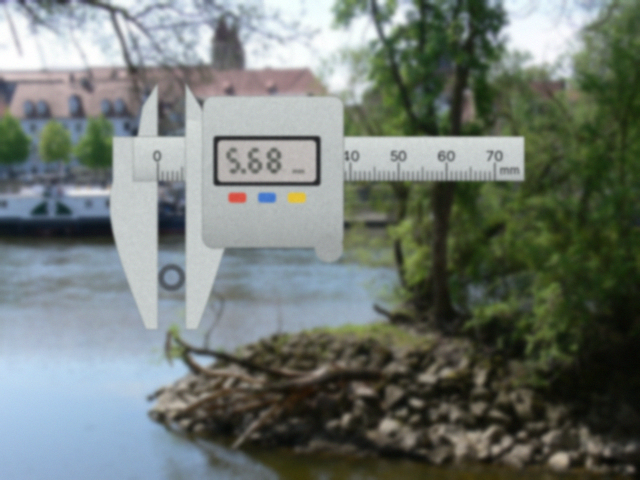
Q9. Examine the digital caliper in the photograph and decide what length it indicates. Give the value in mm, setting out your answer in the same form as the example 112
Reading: 5.68
